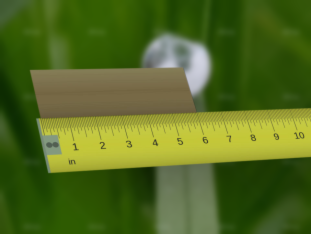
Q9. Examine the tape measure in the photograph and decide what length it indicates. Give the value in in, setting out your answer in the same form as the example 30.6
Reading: 6
